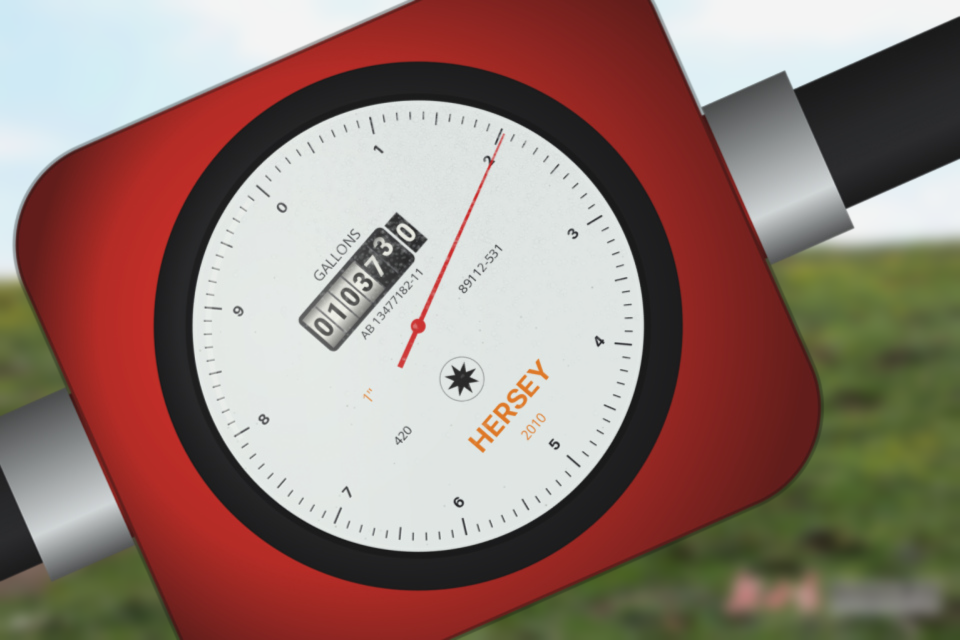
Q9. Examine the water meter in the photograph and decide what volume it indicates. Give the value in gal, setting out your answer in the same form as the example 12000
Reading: 103732.0
